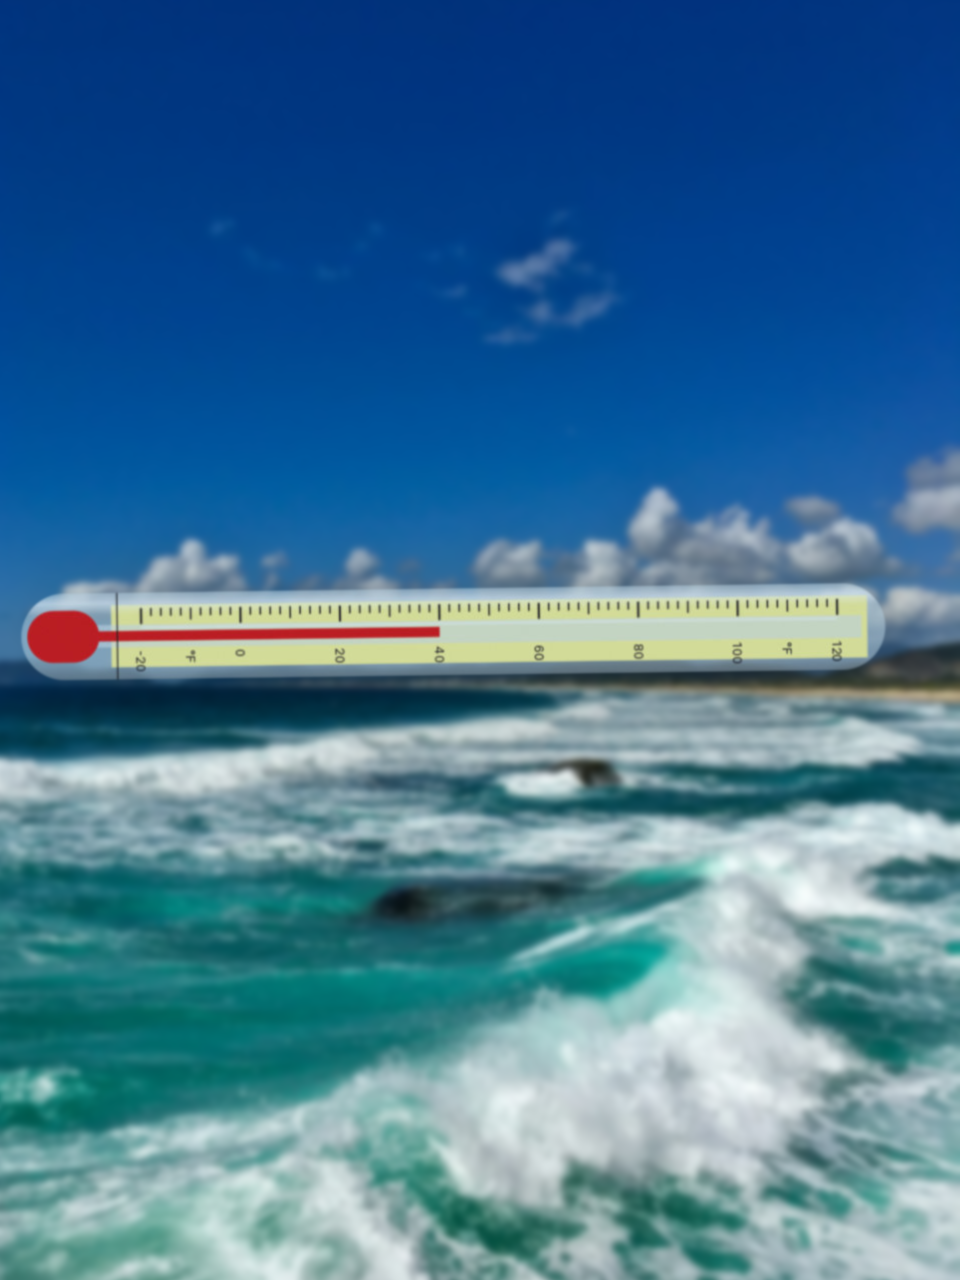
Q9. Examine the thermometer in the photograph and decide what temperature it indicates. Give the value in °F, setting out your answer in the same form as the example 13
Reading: 40
